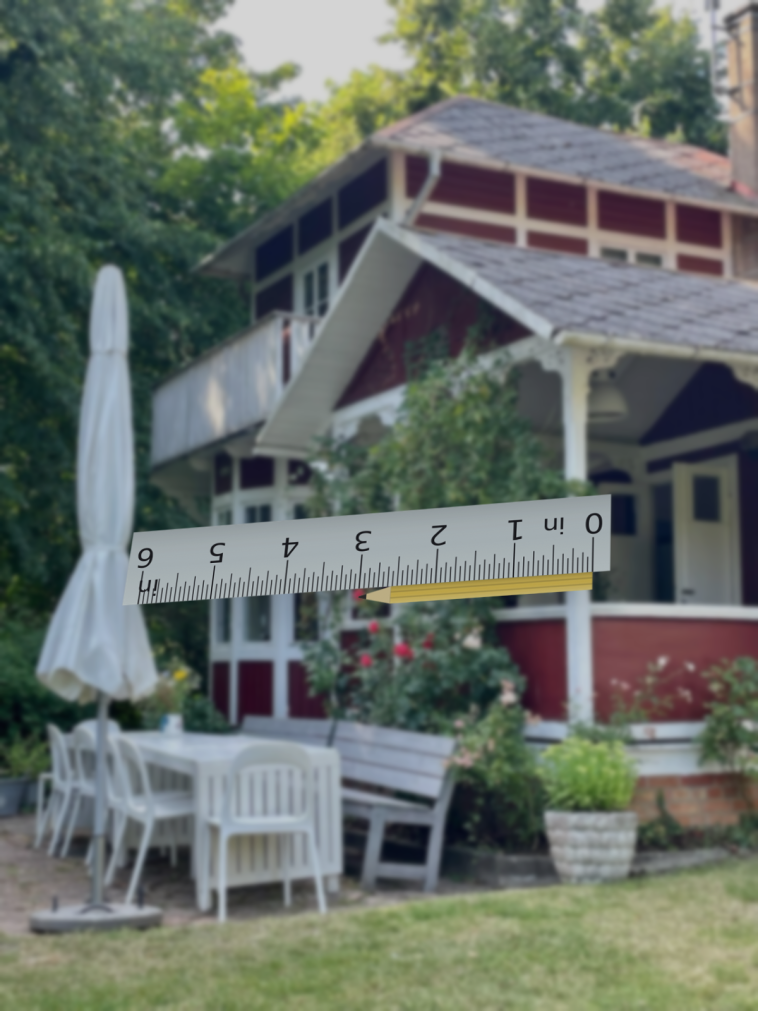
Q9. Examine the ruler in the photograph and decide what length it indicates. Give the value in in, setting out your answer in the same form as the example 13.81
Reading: 3
